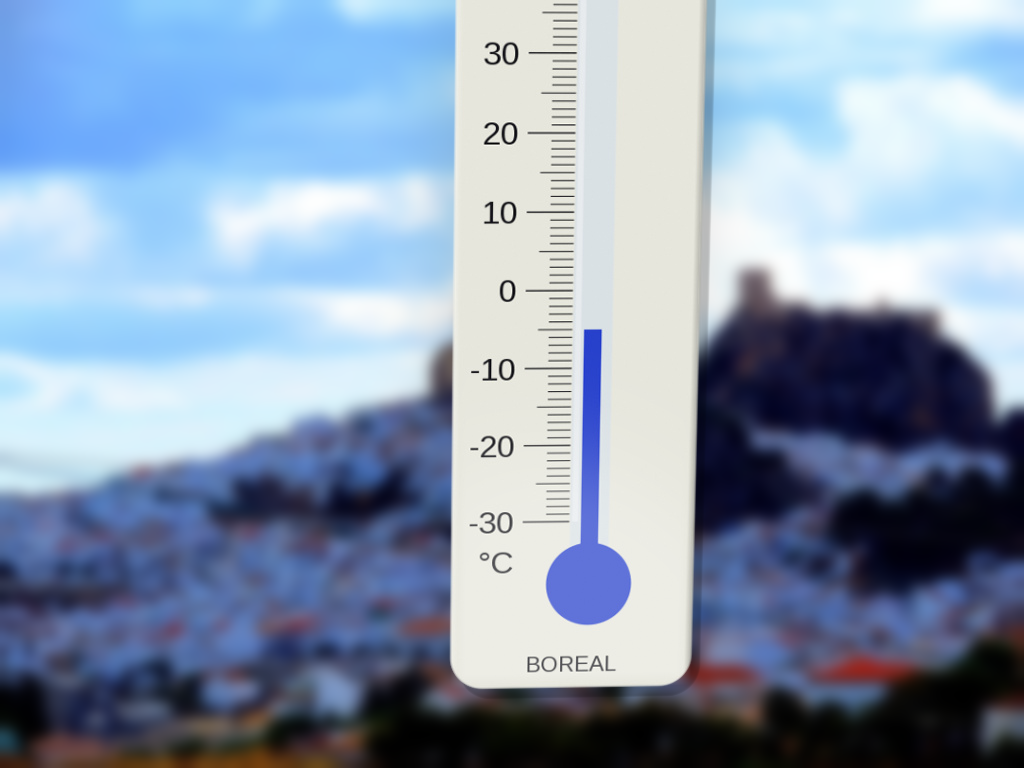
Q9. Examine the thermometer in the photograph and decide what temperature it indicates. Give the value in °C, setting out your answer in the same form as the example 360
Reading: -5
